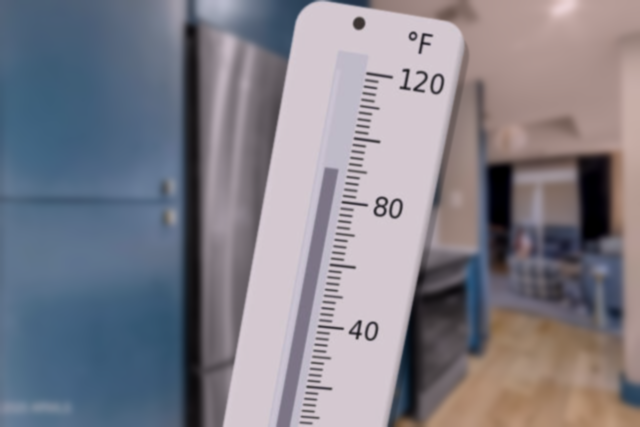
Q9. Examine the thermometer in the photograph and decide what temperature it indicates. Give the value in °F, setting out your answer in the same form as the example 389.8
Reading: 90
